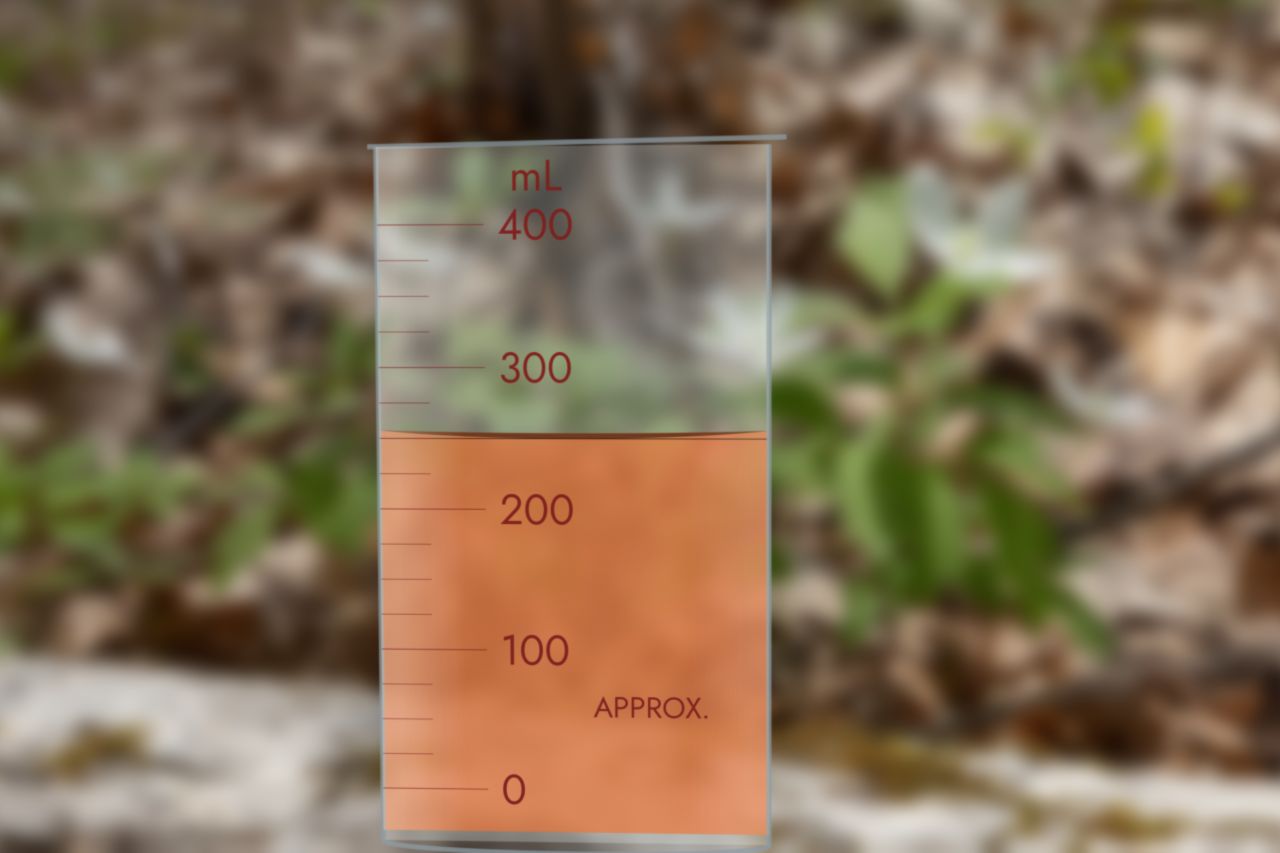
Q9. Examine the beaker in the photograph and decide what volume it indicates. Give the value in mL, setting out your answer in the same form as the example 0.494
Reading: 250
